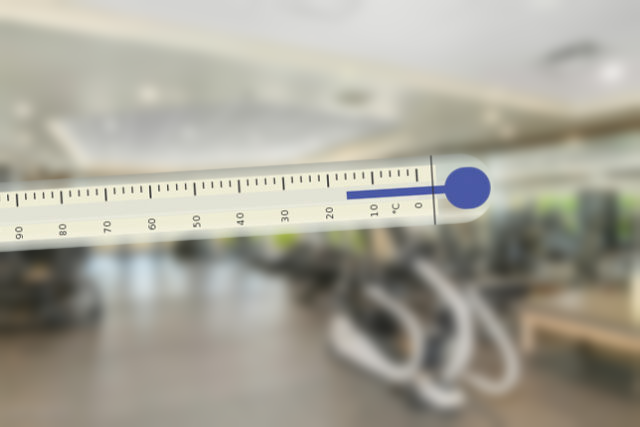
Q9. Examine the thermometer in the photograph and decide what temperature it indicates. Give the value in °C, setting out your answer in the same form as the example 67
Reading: 16
